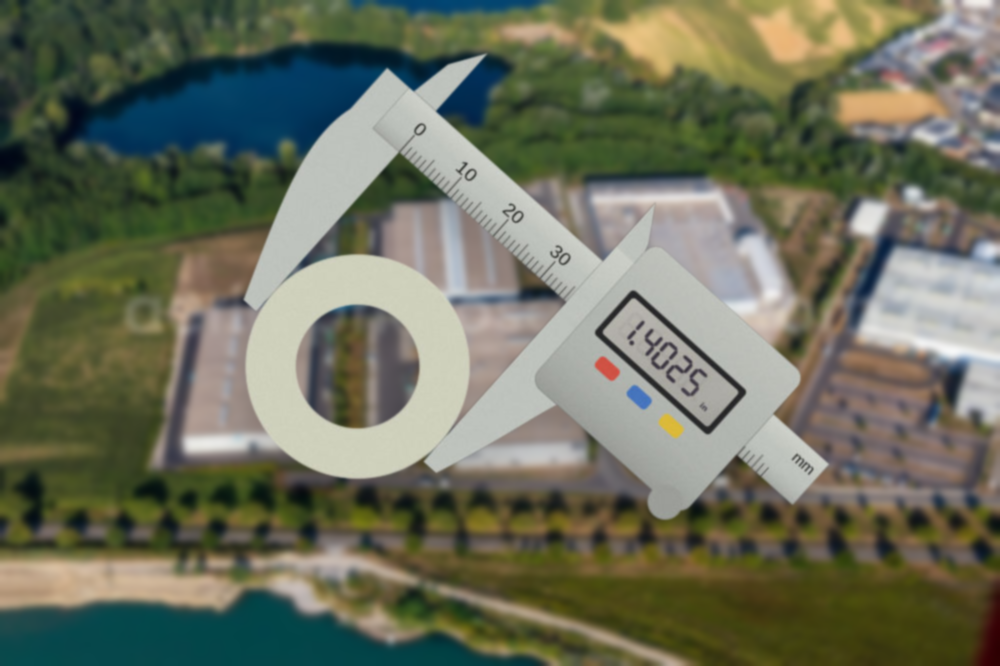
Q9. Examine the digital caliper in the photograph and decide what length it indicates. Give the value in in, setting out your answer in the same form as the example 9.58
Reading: 1.4025
